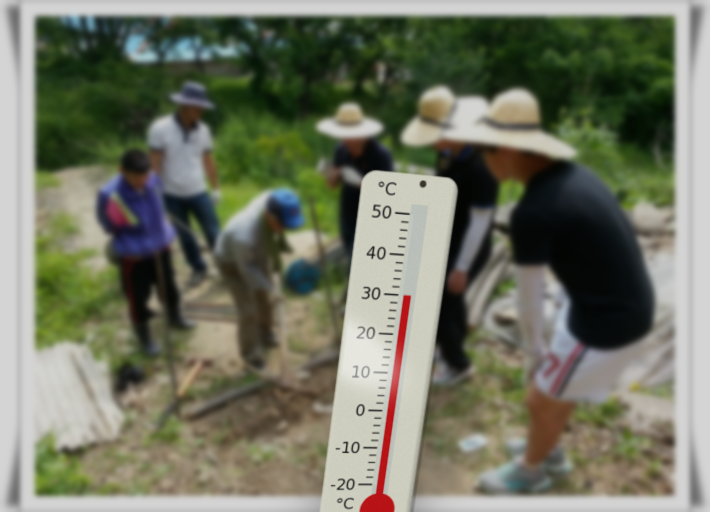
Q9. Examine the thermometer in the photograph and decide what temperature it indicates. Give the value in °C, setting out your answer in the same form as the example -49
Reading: 30
